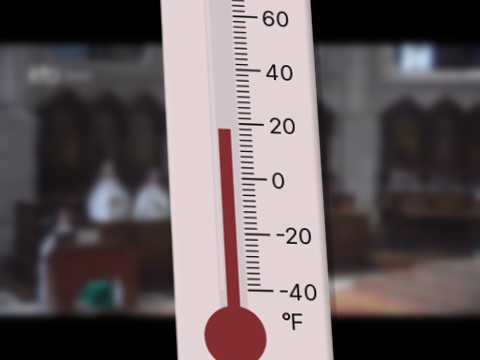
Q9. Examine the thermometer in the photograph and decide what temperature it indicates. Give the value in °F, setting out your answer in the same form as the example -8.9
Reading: 18
